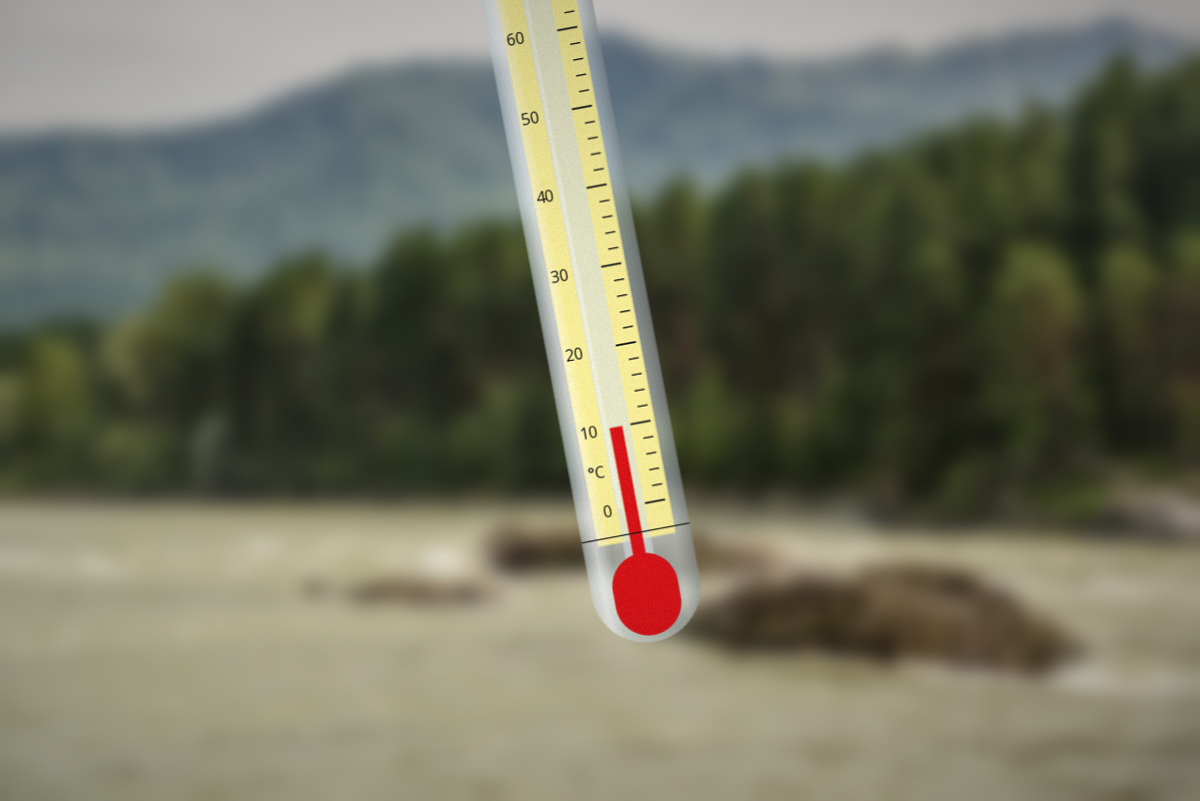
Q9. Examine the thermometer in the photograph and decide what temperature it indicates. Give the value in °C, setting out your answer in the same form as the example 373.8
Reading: 10
